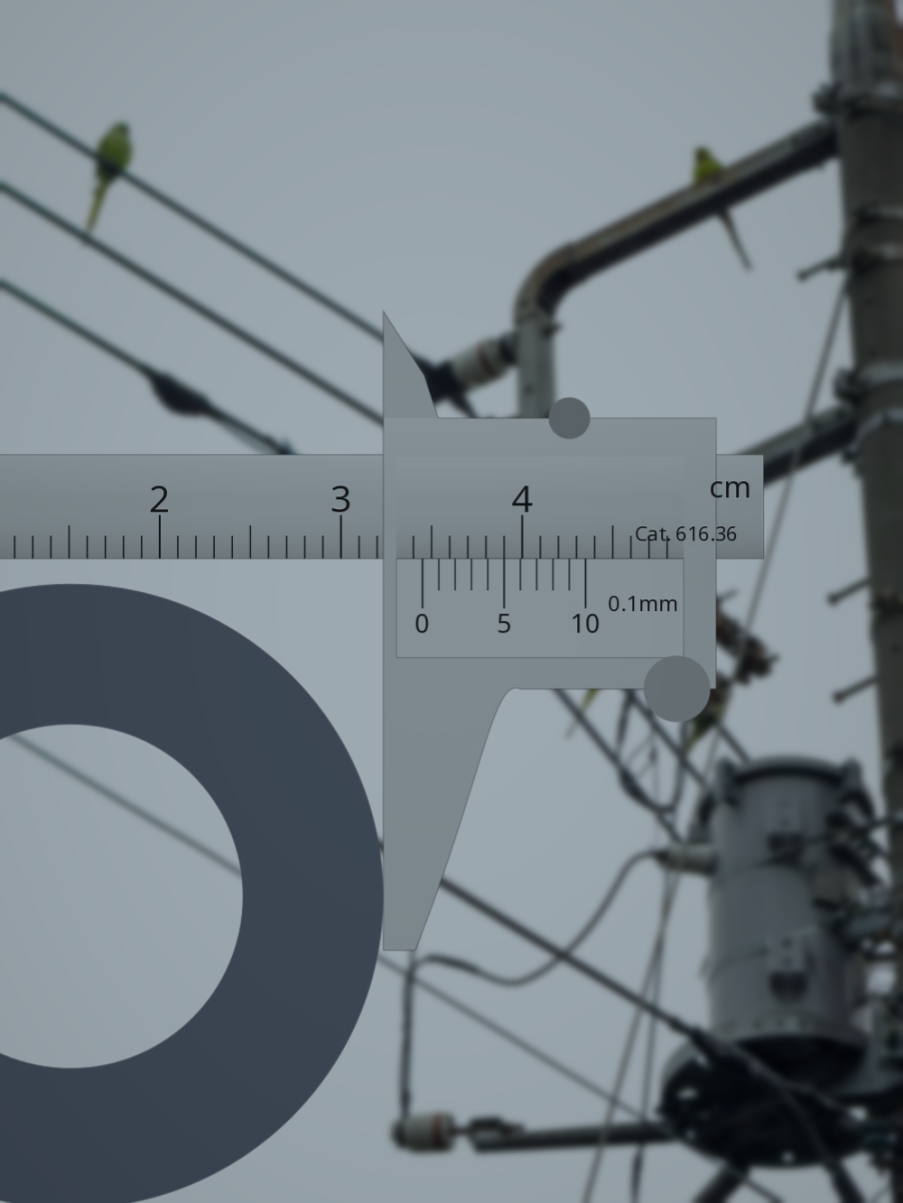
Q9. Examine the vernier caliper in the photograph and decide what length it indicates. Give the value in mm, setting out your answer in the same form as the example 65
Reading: 34.5
